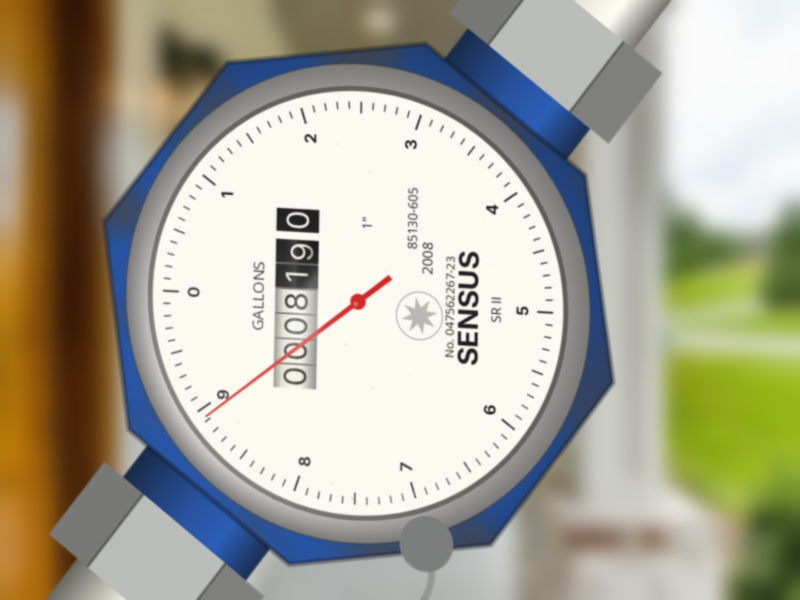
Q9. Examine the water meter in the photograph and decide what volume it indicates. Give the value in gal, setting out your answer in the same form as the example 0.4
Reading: 8188.9
